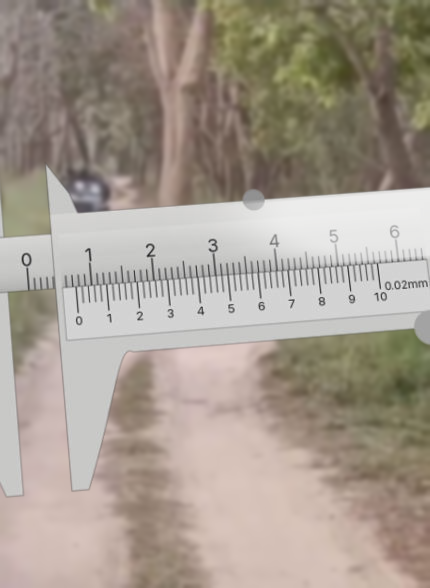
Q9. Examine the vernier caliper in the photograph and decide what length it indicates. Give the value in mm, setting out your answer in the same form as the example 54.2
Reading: 7.5
